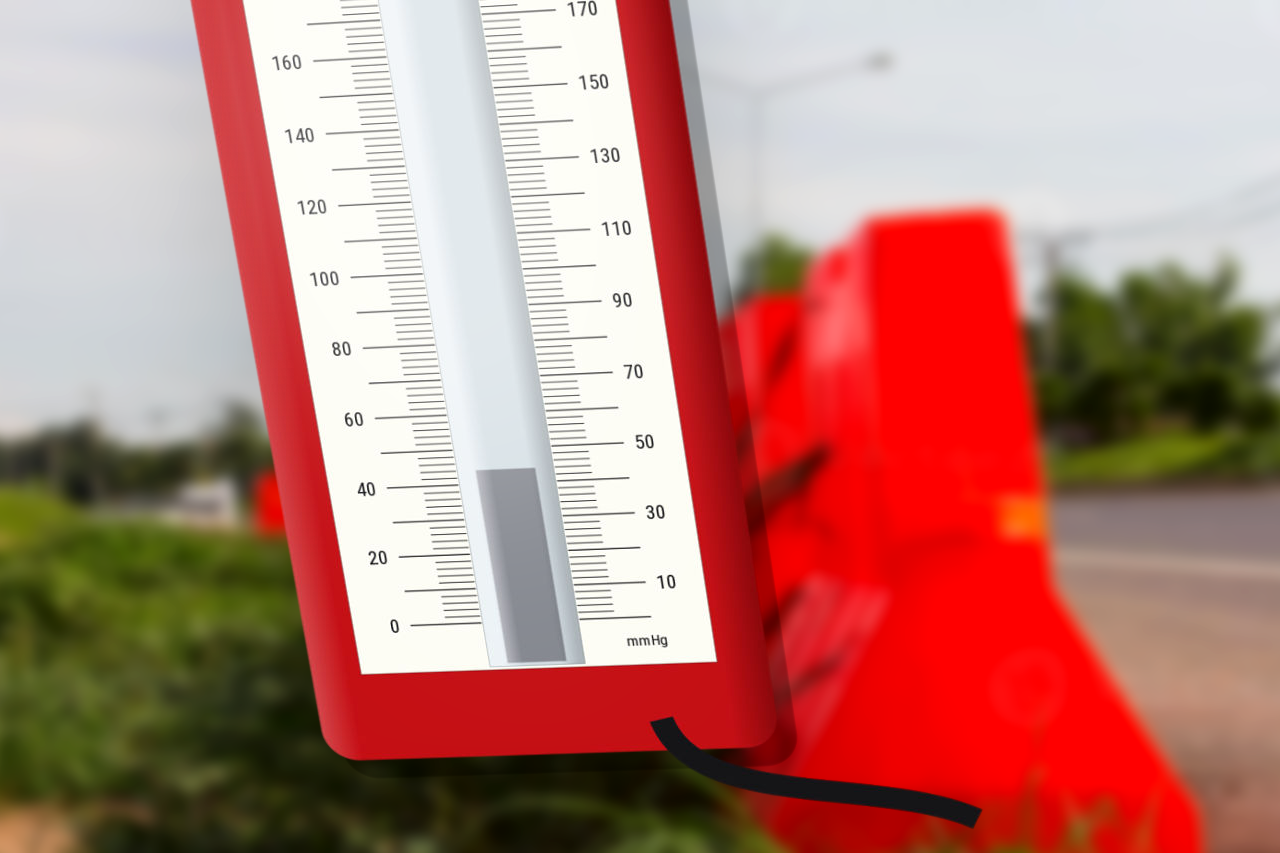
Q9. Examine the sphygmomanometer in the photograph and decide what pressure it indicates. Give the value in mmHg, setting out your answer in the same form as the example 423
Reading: 44
